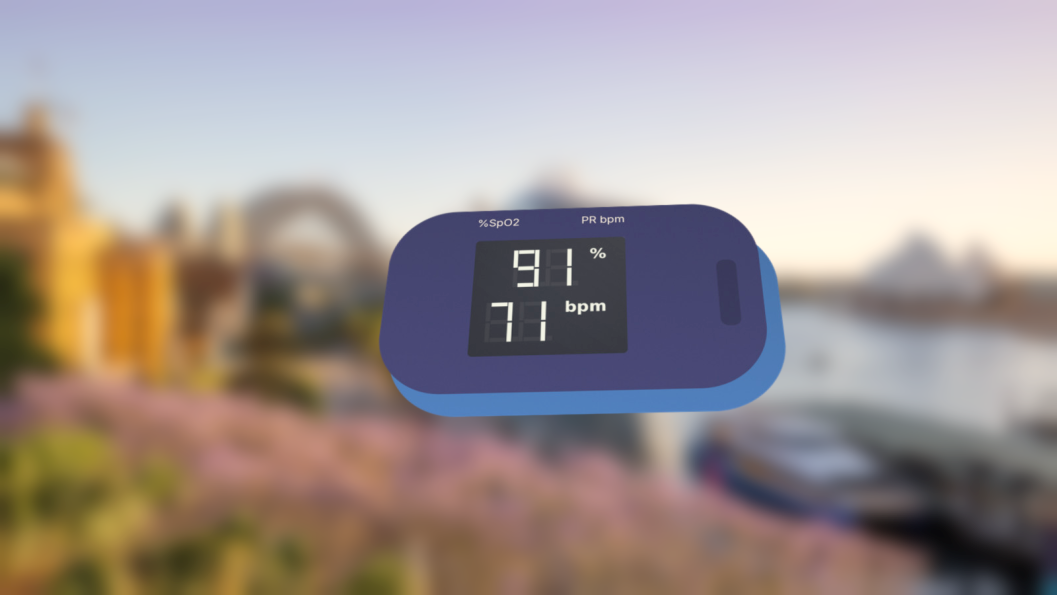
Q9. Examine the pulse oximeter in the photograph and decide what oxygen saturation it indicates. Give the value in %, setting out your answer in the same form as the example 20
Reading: 91
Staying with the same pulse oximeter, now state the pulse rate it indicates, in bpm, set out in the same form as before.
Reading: 71
